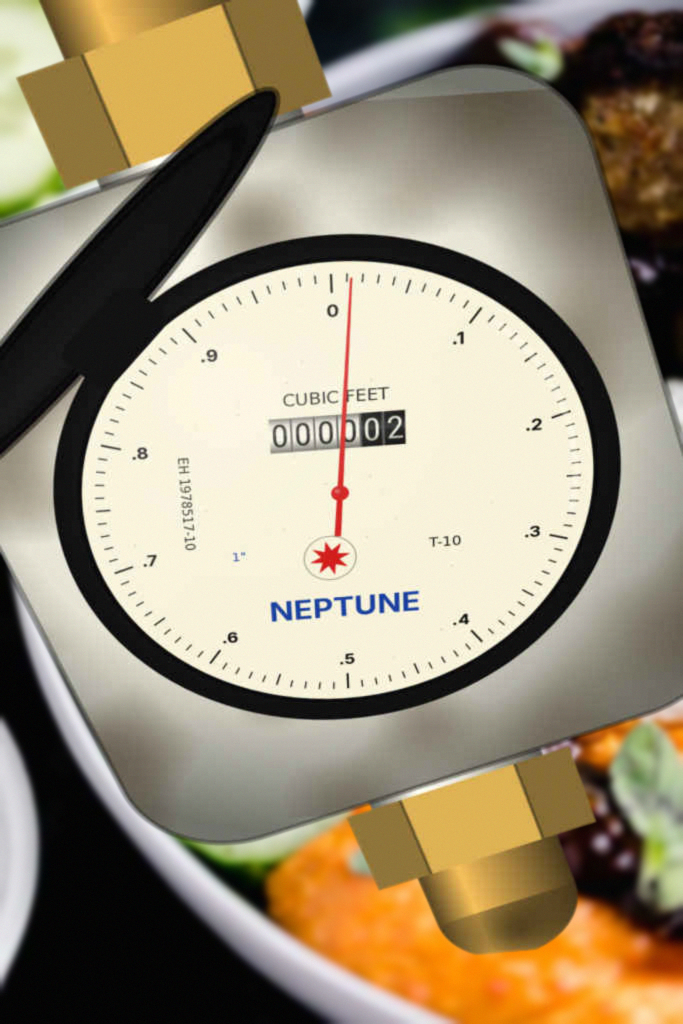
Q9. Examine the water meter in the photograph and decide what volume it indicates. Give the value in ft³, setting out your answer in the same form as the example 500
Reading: 2.01
